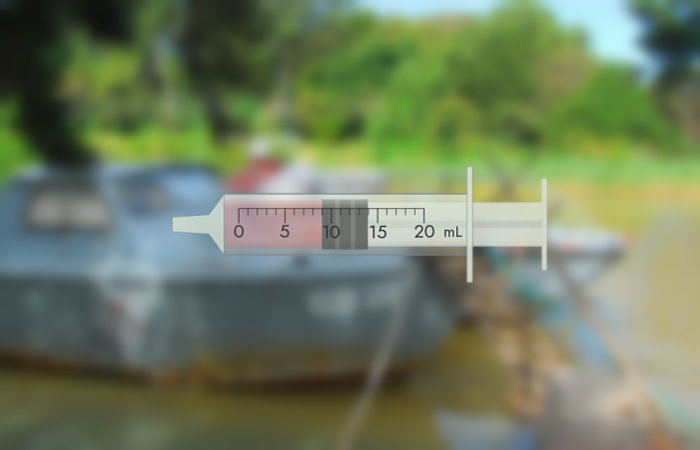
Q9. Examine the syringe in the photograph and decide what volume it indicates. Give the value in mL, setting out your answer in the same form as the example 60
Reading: 9
